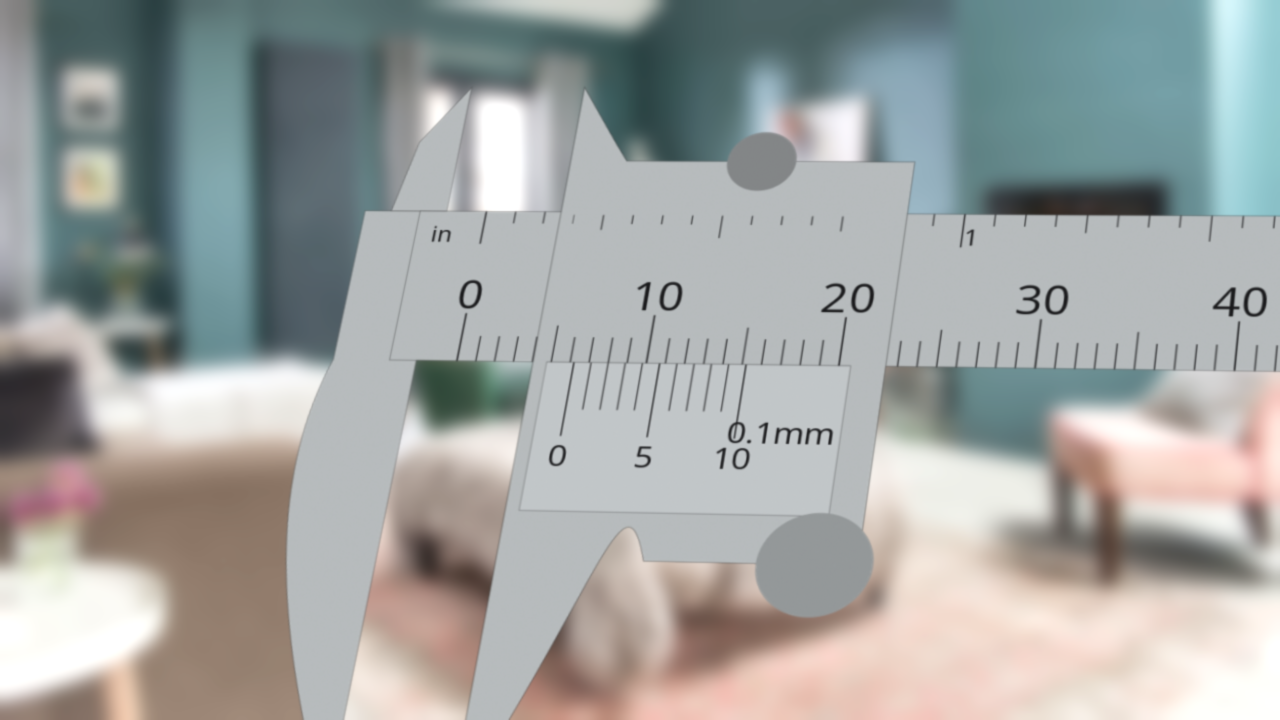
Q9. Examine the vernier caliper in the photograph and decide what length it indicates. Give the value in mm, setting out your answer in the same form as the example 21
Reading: 6.2
